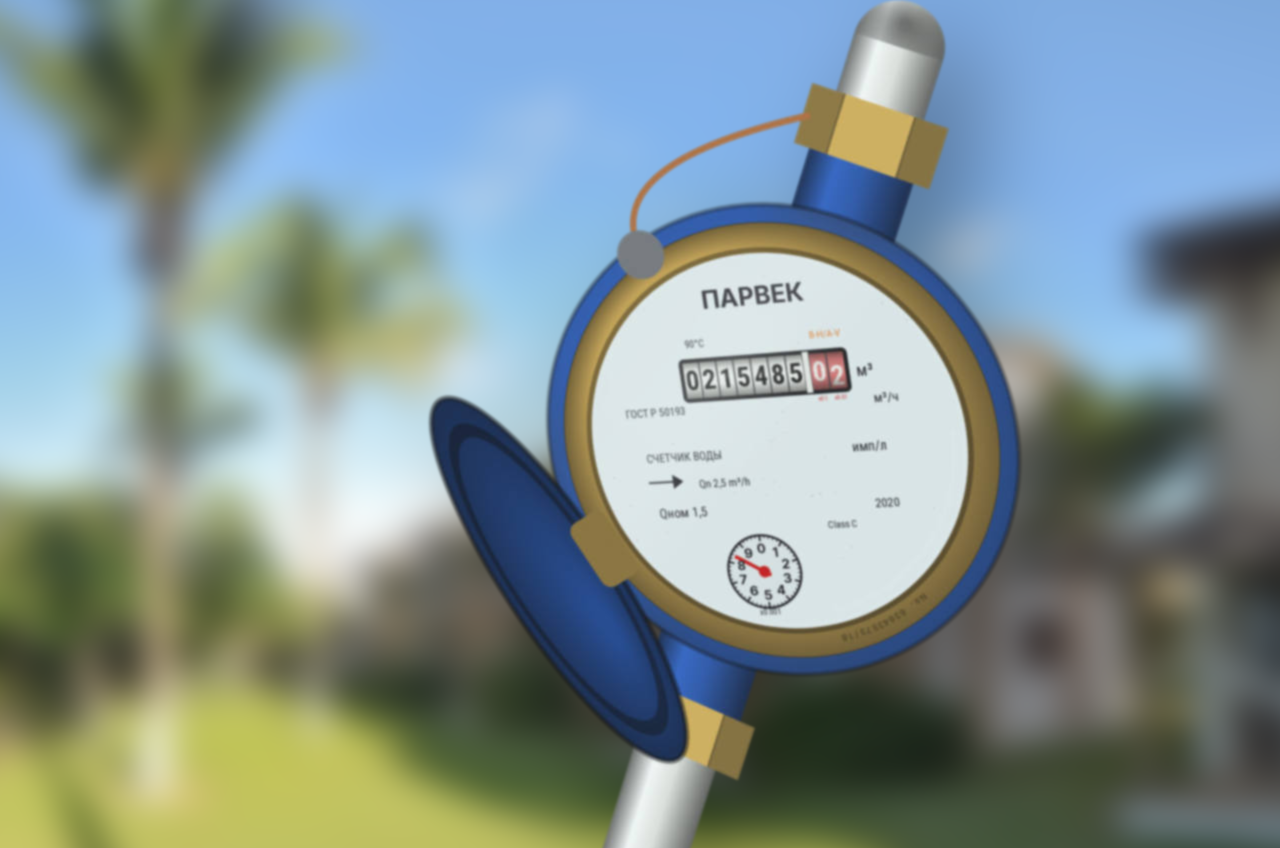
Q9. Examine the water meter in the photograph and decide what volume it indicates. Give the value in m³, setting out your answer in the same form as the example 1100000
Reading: 215485.018
